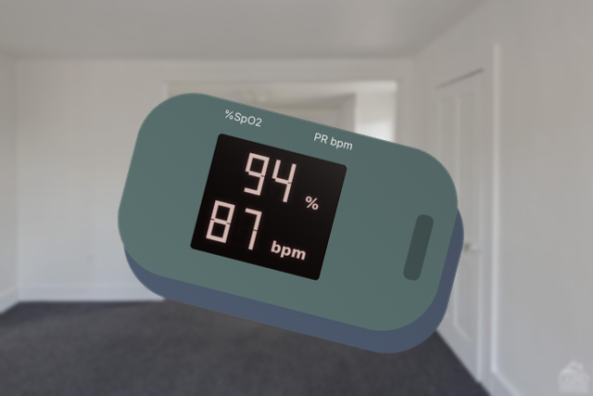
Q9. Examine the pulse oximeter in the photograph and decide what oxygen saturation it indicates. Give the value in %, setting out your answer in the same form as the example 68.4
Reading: 94
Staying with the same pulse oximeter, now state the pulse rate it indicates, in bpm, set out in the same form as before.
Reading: 87
